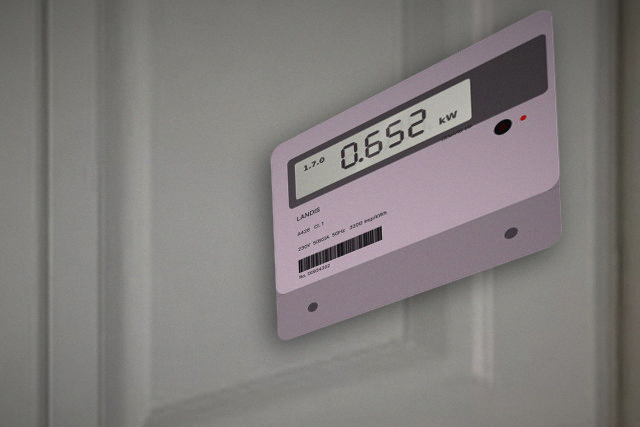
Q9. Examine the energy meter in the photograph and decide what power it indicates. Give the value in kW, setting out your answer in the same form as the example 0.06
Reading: 0.652
